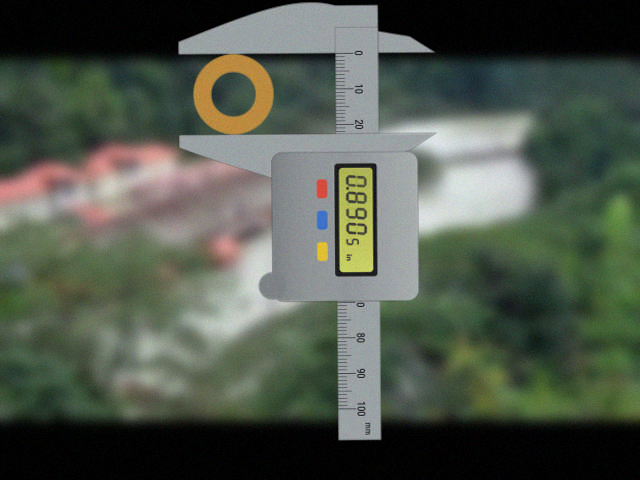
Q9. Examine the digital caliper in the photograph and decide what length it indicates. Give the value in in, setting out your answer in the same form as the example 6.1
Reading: 0.8905
